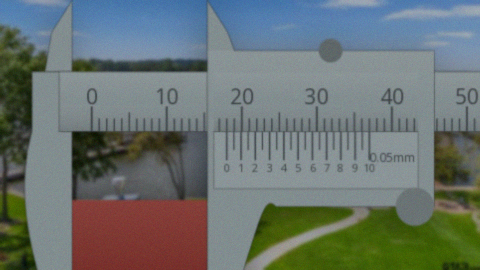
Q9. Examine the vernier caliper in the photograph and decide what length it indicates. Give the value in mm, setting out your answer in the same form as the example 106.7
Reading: 18.0
